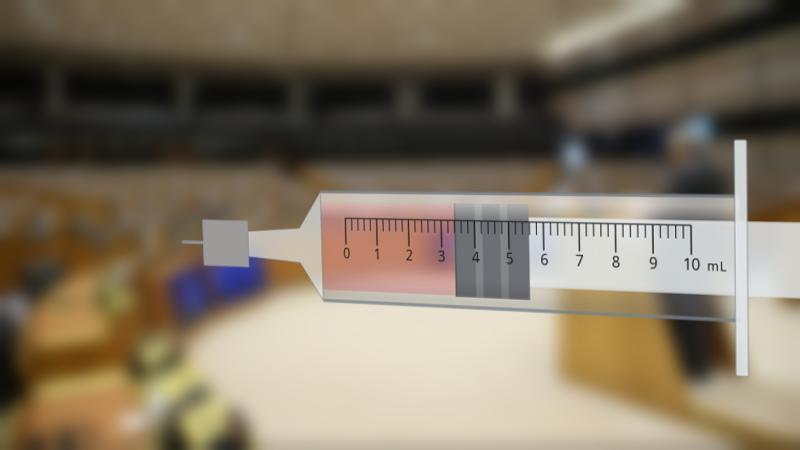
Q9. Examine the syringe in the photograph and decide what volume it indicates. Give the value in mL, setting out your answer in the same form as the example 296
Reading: 3.4
